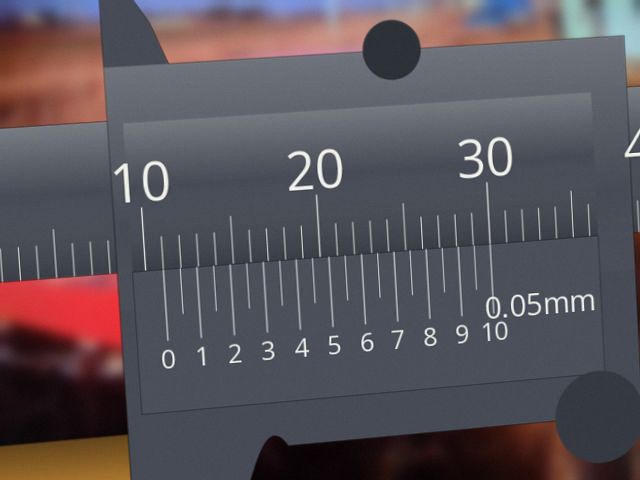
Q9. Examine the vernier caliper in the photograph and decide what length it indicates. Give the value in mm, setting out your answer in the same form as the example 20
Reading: 11.0
